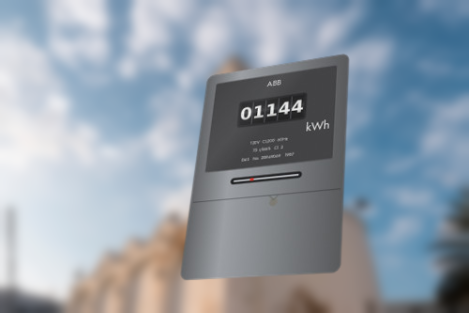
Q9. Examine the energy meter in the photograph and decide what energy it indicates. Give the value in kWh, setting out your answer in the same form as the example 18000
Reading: 1144
